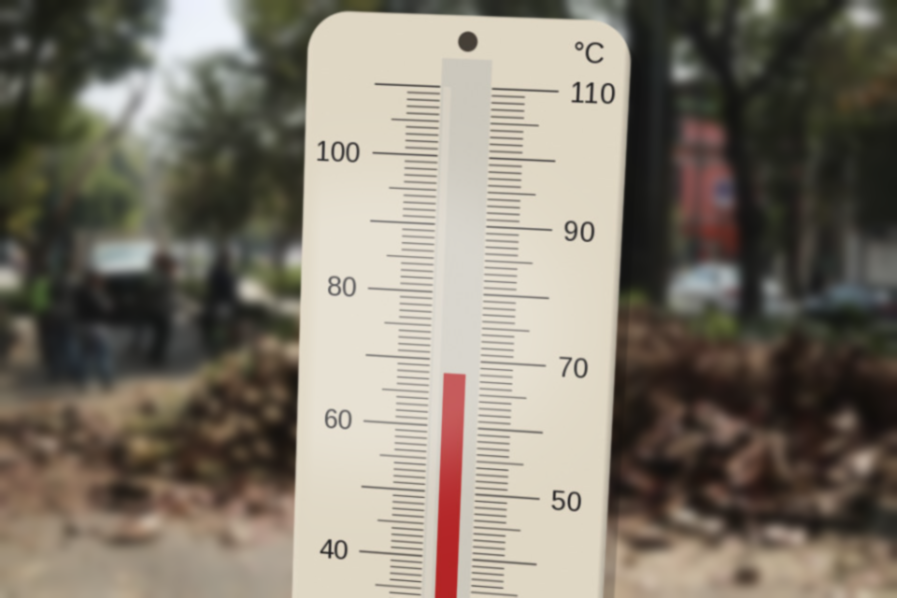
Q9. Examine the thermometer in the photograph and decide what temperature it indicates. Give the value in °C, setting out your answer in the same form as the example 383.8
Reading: 68
